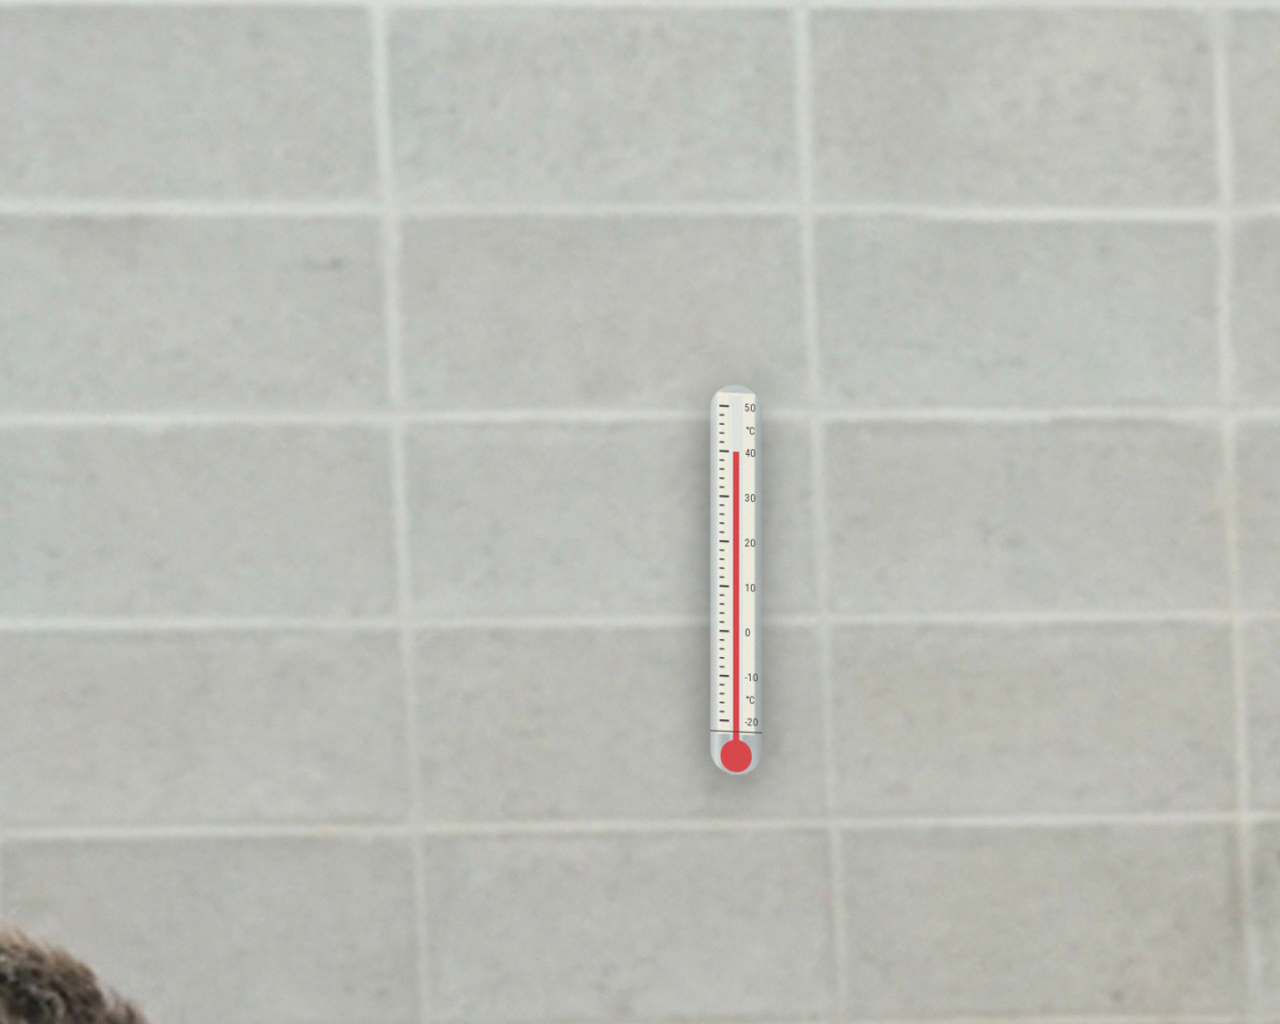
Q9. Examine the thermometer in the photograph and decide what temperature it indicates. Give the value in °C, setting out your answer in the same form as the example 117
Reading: 40
